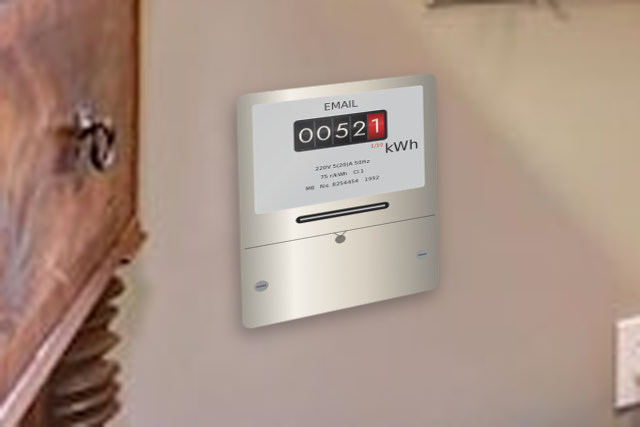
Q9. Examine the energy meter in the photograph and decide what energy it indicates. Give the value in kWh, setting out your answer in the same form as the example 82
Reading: 52.1
